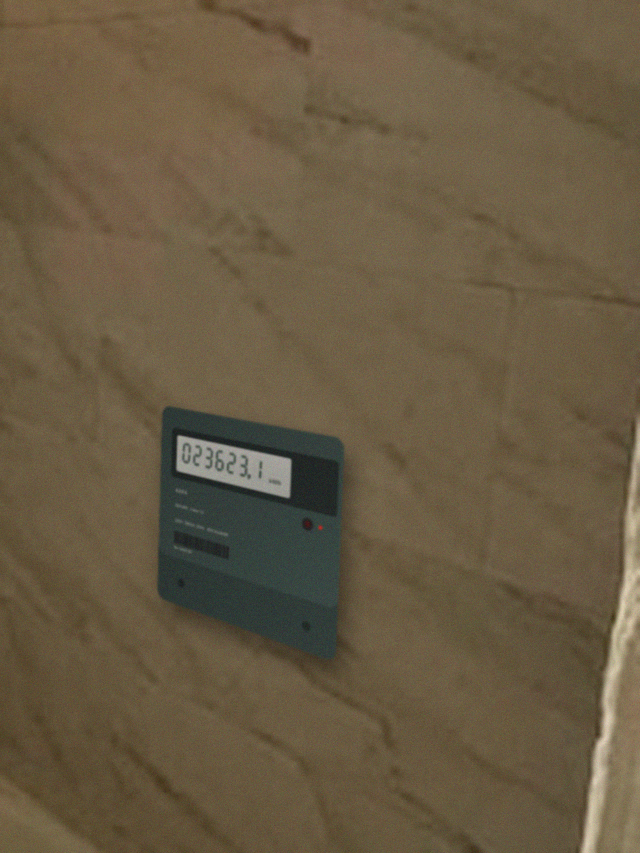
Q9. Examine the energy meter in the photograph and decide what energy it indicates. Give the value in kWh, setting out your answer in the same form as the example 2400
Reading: 23623.1
